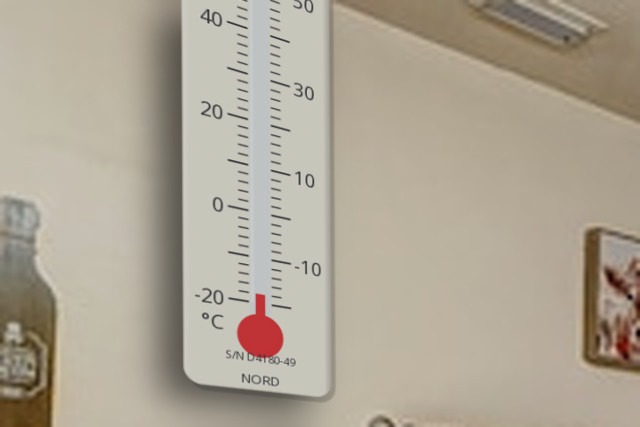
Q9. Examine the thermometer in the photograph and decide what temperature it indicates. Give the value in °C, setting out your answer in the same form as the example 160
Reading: -18
